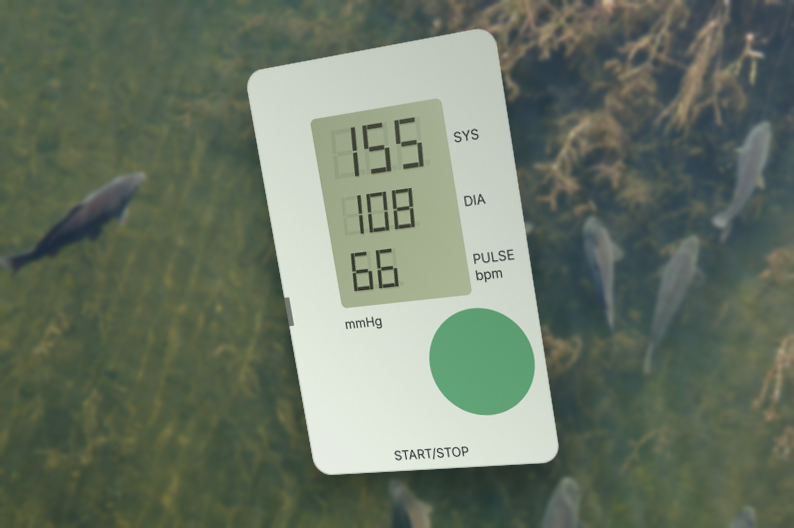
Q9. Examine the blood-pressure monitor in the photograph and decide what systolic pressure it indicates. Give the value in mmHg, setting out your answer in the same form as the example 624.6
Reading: 155
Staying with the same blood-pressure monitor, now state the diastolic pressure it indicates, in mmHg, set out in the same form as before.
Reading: 108
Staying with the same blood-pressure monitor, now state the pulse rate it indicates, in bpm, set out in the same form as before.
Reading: 66
